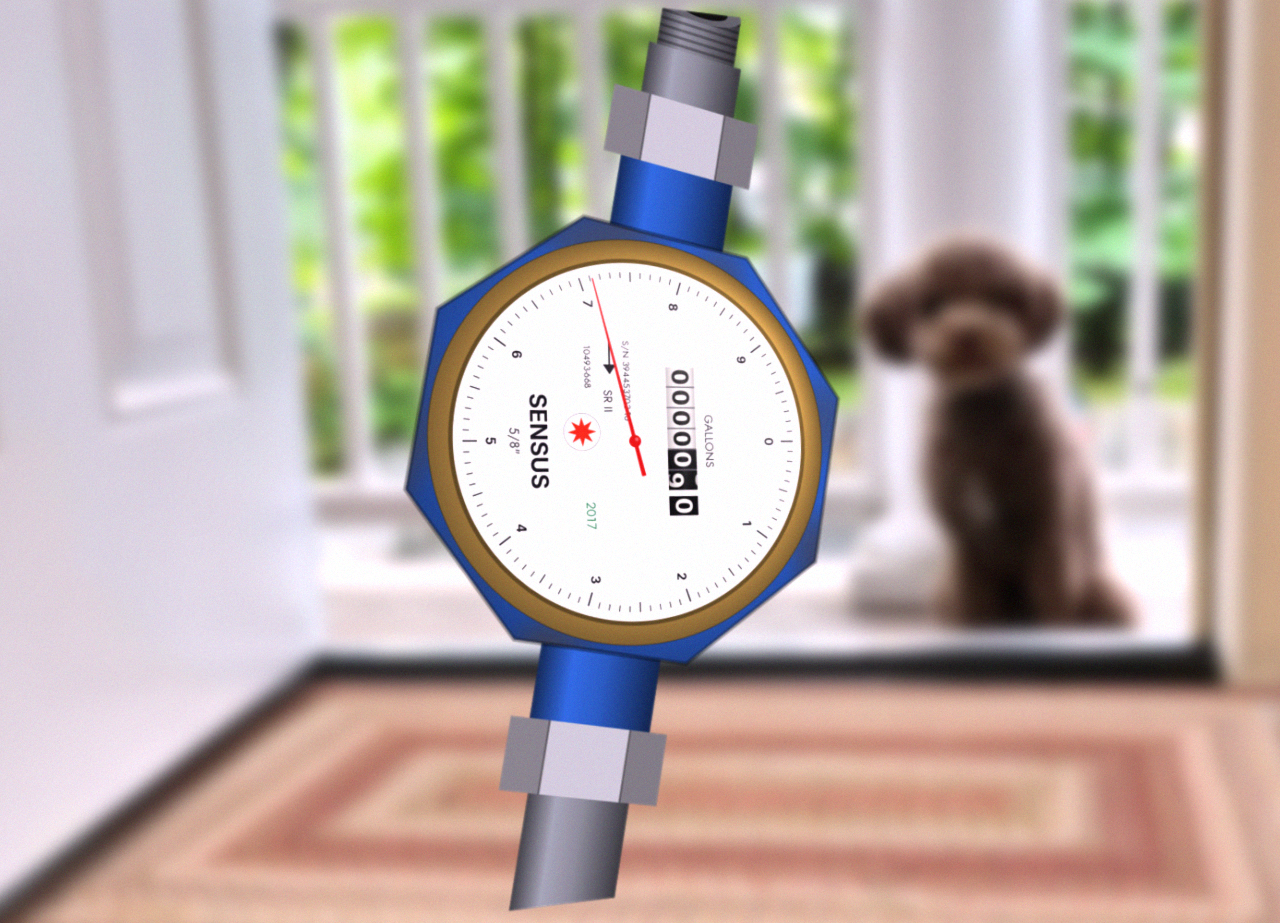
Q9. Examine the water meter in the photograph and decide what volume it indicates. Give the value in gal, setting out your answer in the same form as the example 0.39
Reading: 87.1
